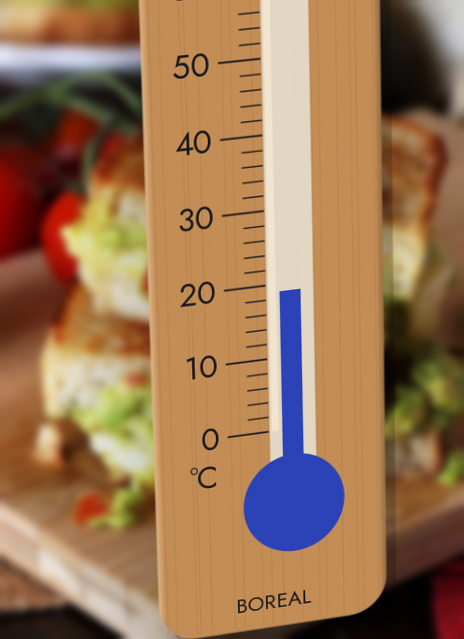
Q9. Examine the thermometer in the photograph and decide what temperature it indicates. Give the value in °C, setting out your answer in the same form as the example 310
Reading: 19
